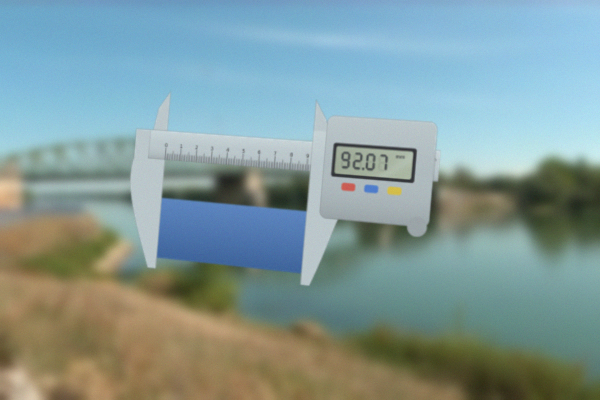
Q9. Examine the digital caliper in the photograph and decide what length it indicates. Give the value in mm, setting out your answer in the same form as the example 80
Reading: 92.07
